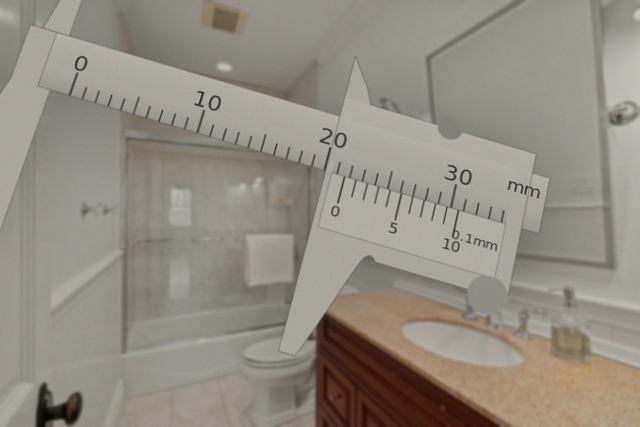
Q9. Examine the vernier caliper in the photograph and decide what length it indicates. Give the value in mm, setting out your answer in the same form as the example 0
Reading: 21.6
